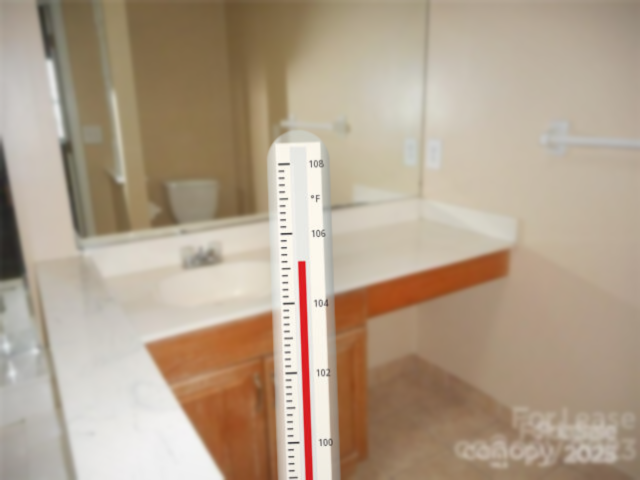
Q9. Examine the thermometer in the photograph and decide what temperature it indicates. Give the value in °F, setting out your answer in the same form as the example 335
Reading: 105.2
